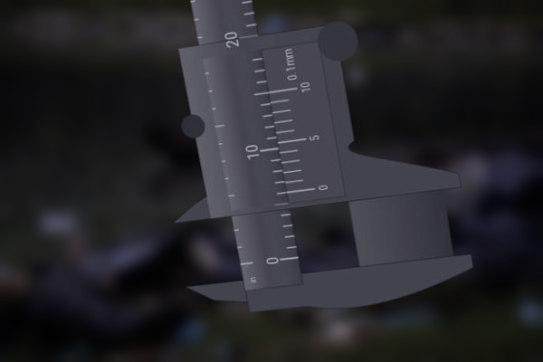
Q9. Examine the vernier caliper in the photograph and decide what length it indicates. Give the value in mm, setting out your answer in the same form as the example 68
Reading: 6.0
